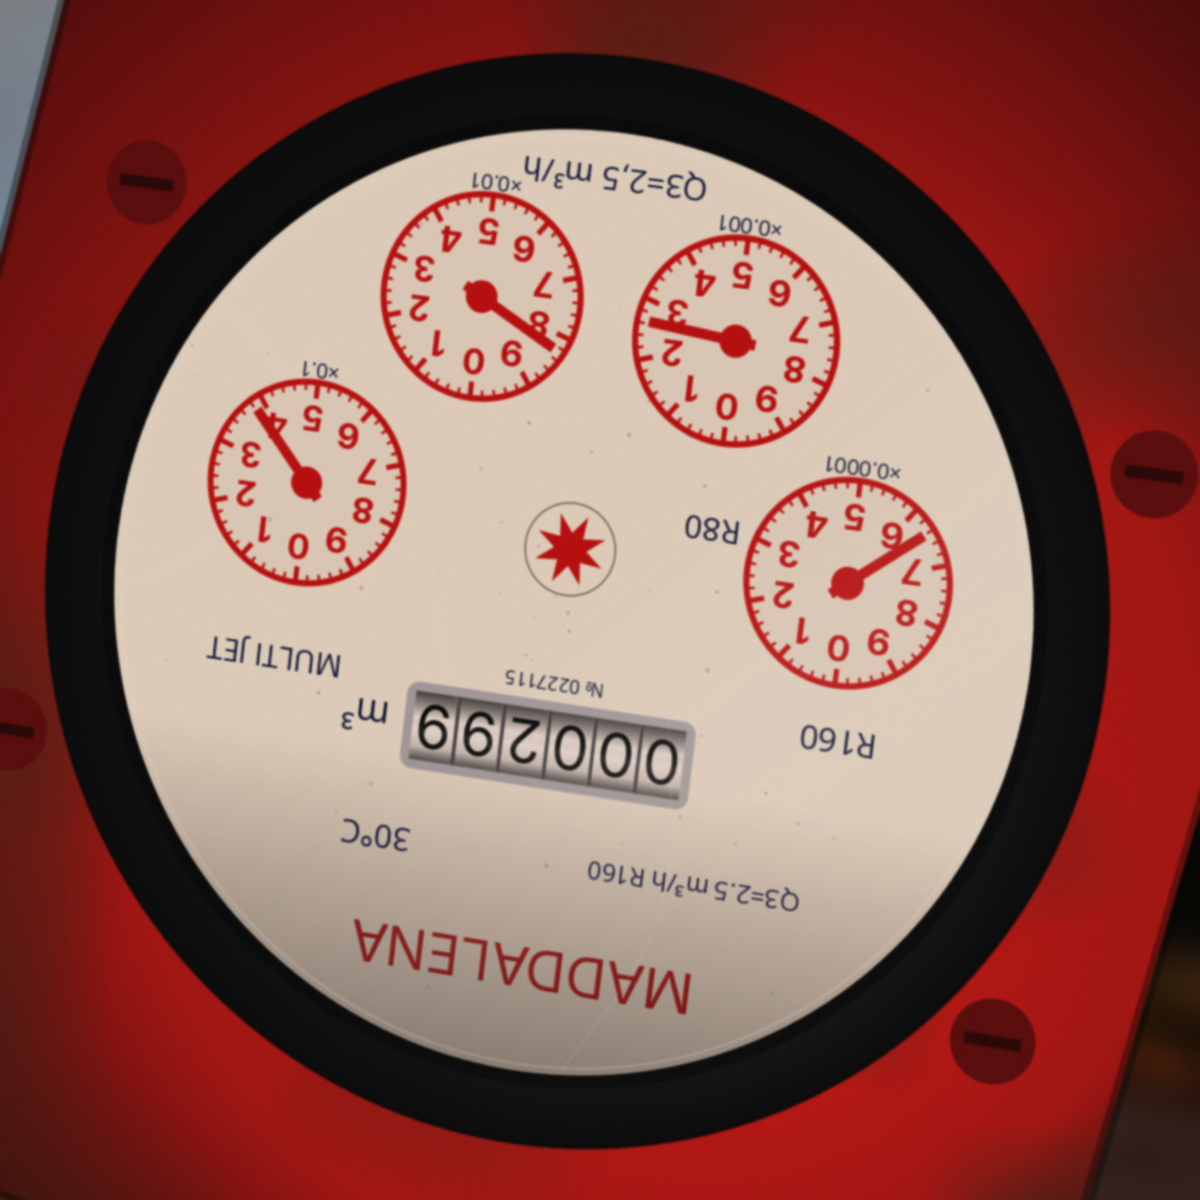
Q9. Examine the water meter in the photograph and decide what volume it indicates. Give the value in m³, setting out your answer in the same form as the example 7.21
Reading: 299.3826
